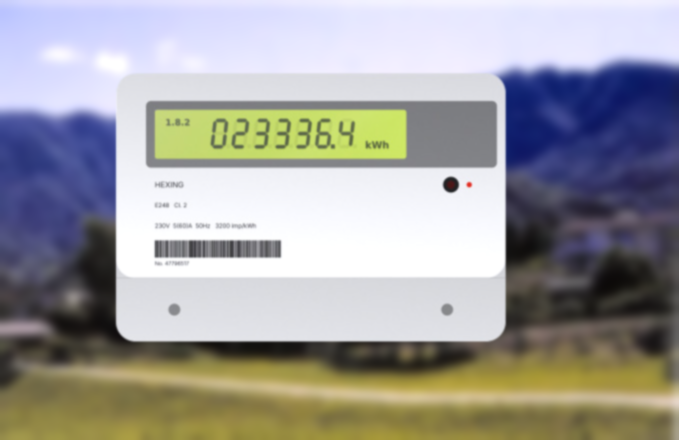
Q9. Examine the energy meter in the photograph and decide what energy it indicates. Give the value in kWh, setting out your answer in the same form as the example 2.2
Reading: 23336.4
